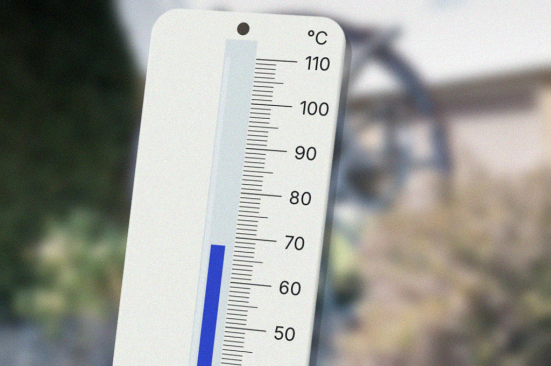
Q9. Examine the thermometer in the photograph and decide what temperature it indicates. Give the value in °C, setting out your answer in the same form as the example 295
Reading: 68
